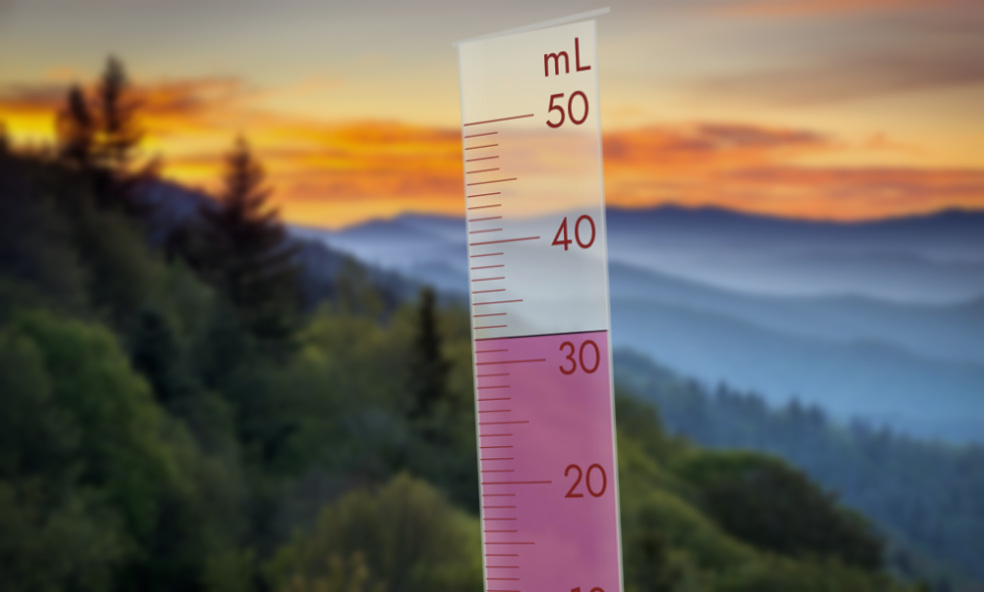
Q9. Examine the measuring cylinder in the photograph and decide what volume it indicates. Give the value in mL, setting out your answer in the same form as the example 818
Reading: 32
